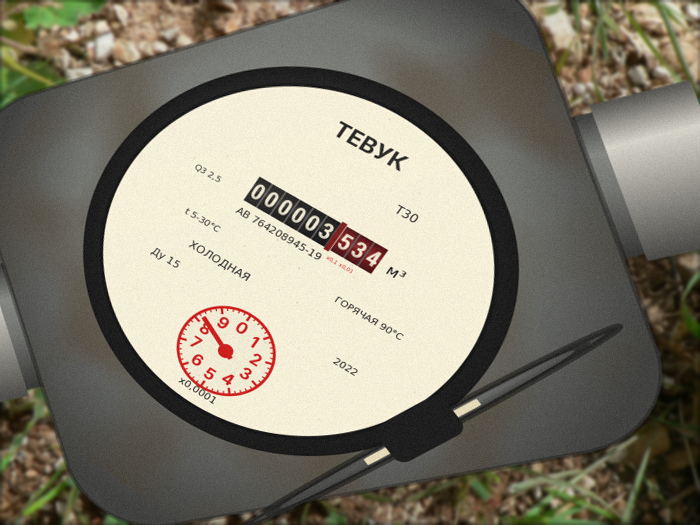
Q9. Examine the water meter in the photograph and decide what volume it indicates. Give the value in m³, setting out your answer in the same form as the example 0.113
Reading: 3.5348
